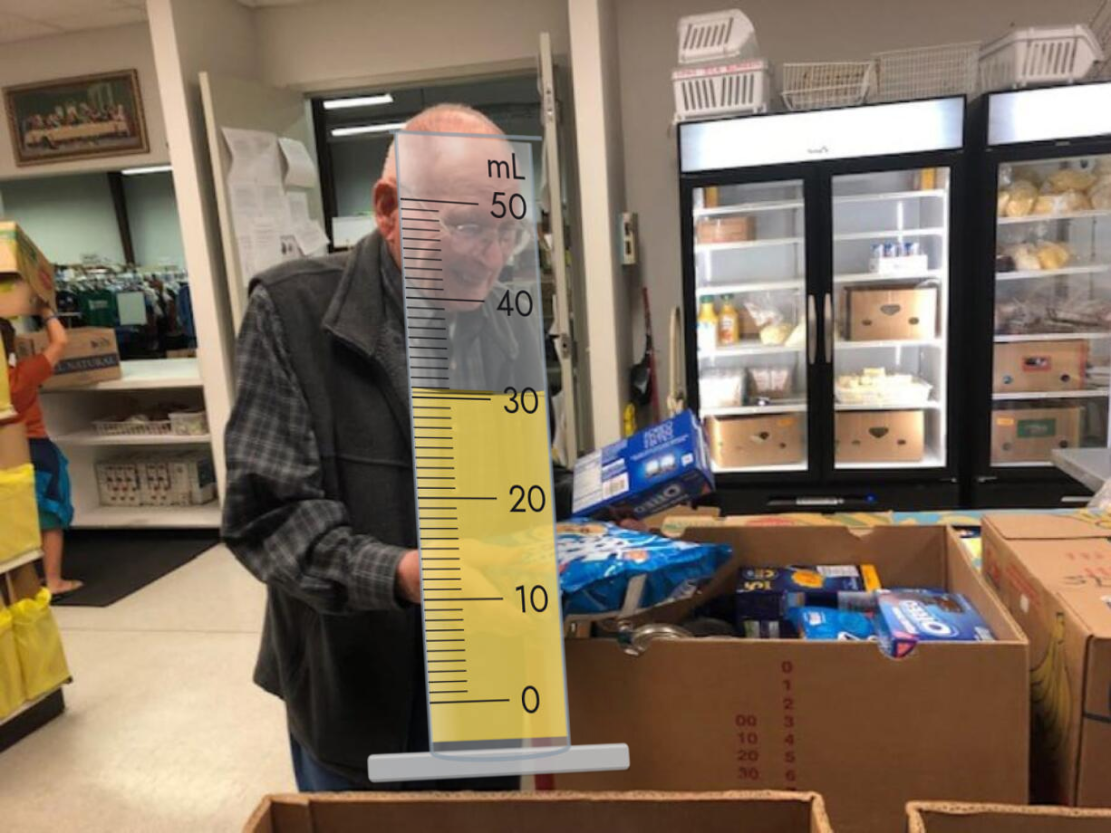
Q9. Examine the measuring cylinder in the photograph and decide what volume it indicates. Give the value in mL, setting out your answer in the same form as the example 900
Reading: 30.5
